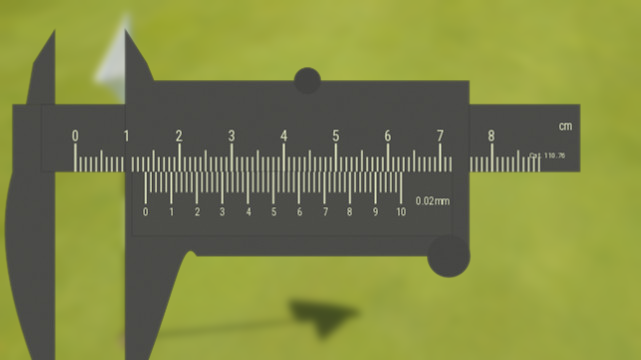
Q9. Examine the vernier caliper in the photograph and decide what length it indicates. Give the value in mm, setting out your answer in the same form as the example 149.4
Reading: 13.5
